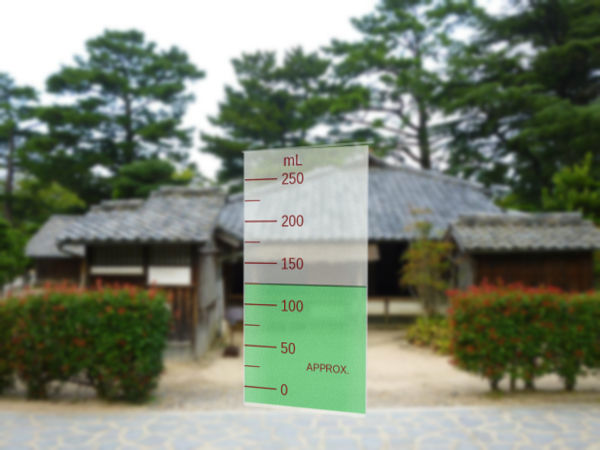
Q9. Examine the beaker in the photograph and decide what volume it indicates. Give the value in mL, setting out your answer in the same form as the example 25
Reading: 125
